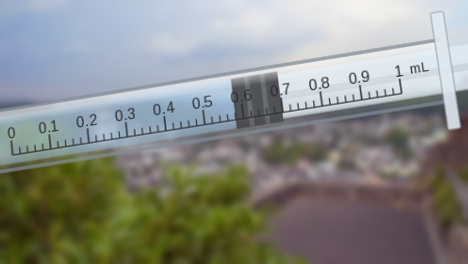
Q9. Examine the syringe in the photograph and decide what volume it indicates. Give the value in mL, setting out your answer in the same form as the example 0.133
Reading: 0.58
